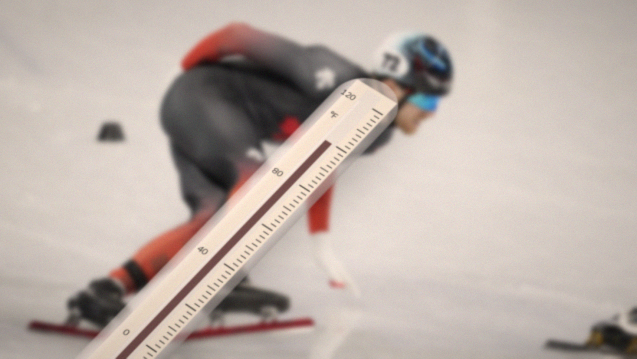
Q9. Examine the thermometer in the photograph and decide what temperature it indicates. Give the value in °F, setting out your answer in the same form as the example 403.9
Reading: 100
